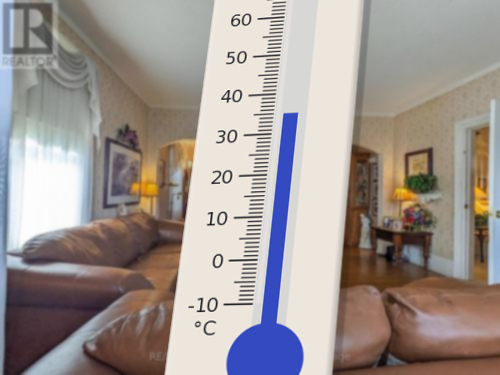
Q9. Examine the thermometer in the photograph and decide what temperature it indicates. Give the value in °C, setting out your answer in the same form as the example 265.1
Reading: 35
